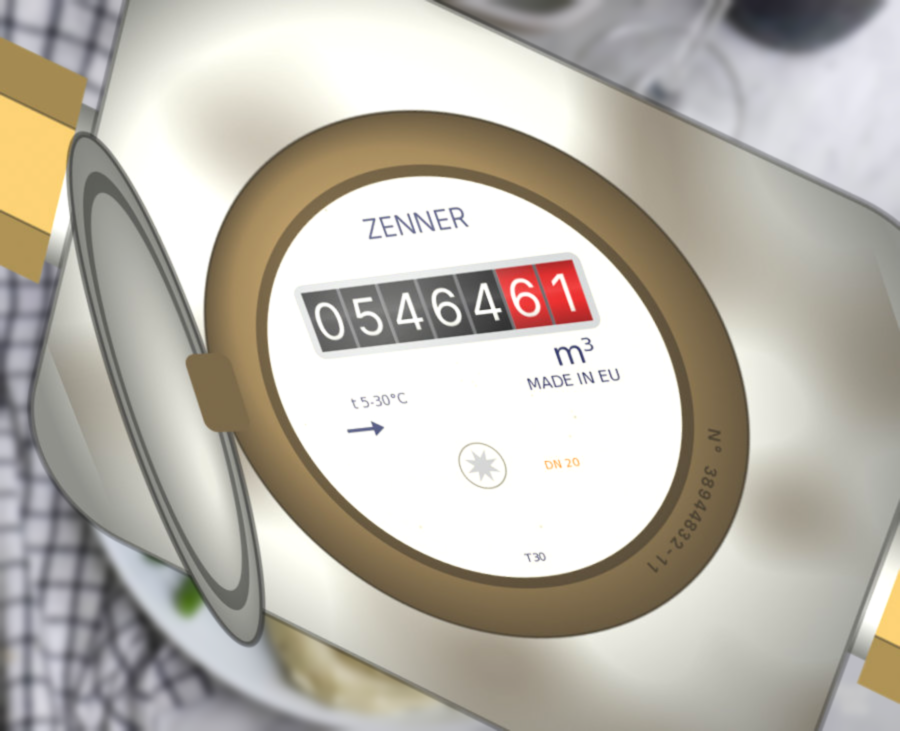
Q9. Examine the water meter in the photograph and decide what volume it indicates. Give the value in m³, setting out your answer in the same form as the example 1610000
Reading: 5464.61
